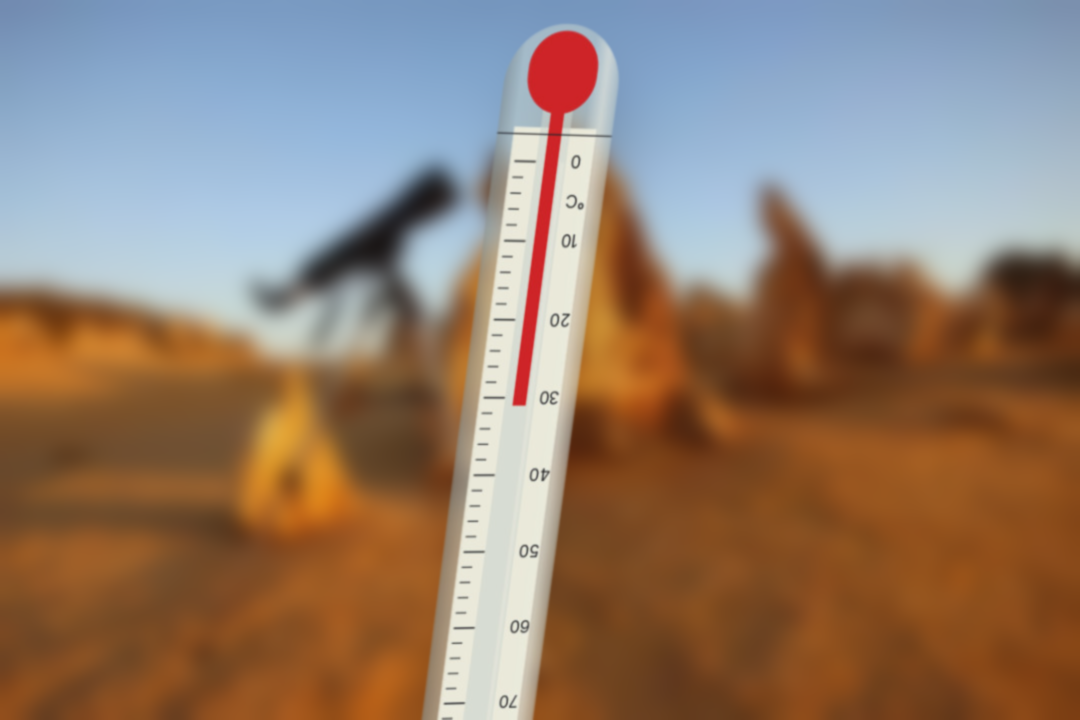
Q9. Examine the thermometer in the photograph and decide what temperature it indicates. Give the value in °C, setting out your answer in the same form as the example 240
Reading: 31
